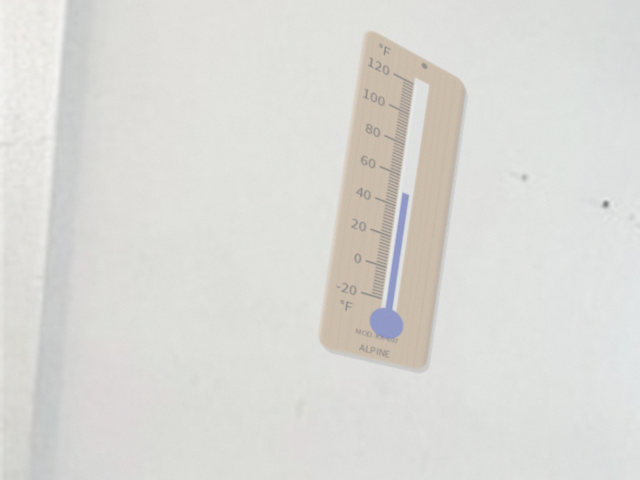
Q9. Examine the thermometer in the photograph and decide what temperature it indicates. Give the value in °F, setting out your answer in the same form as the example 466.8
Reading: 50
